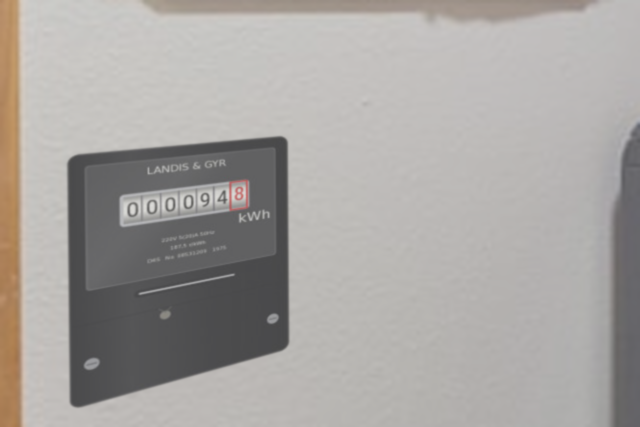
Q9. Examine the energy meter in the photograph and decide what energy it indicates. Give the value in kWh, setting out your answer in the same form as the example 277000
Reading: 94.8
